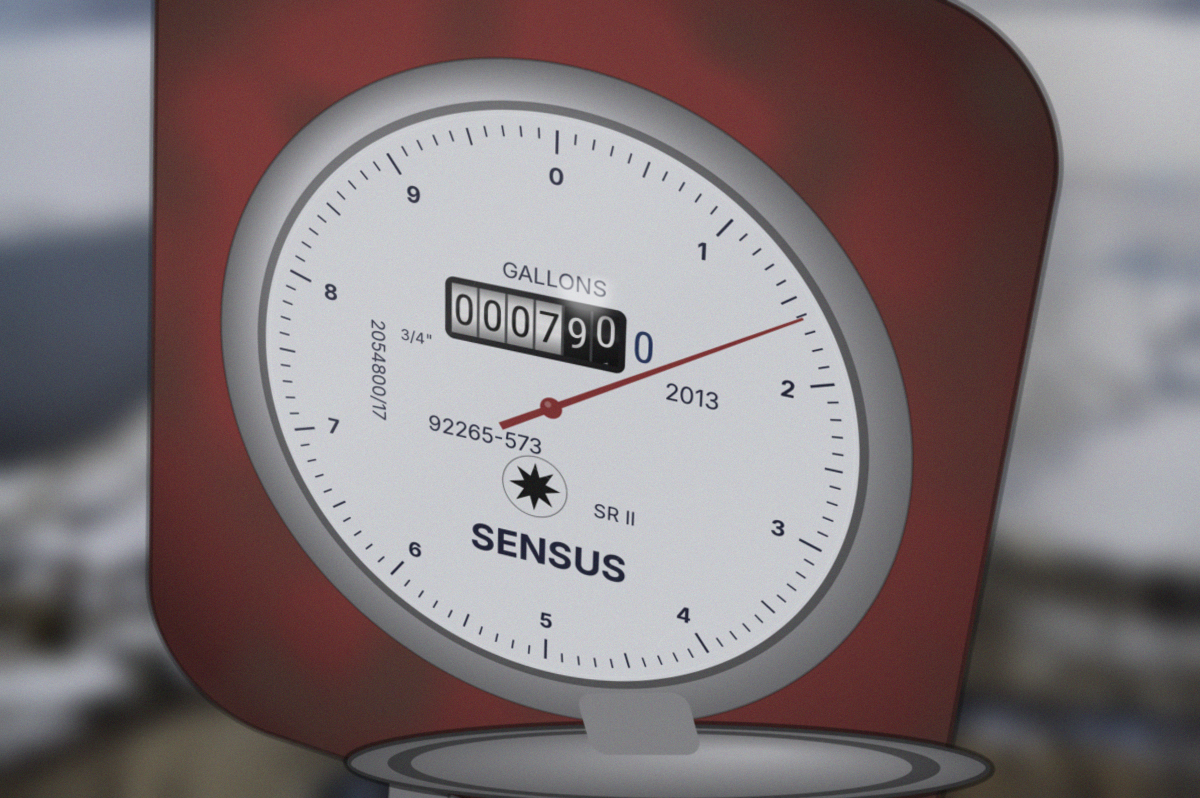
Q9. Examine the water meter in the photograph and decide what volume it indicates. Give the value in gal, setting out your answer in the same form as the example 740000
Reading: 7901.6
